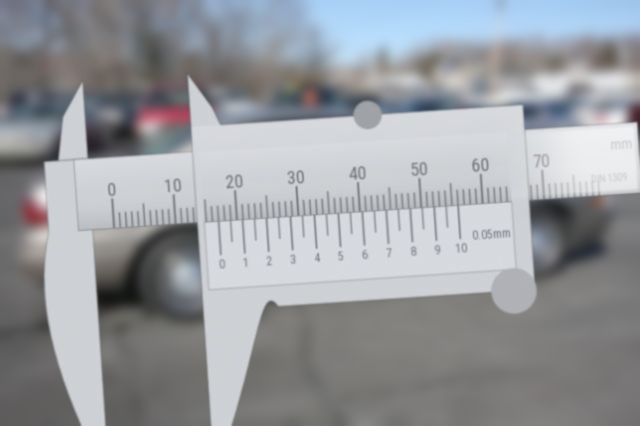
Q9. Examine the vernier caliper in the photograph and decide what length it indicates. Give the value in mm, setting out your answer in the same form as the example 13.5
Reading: 17.0
